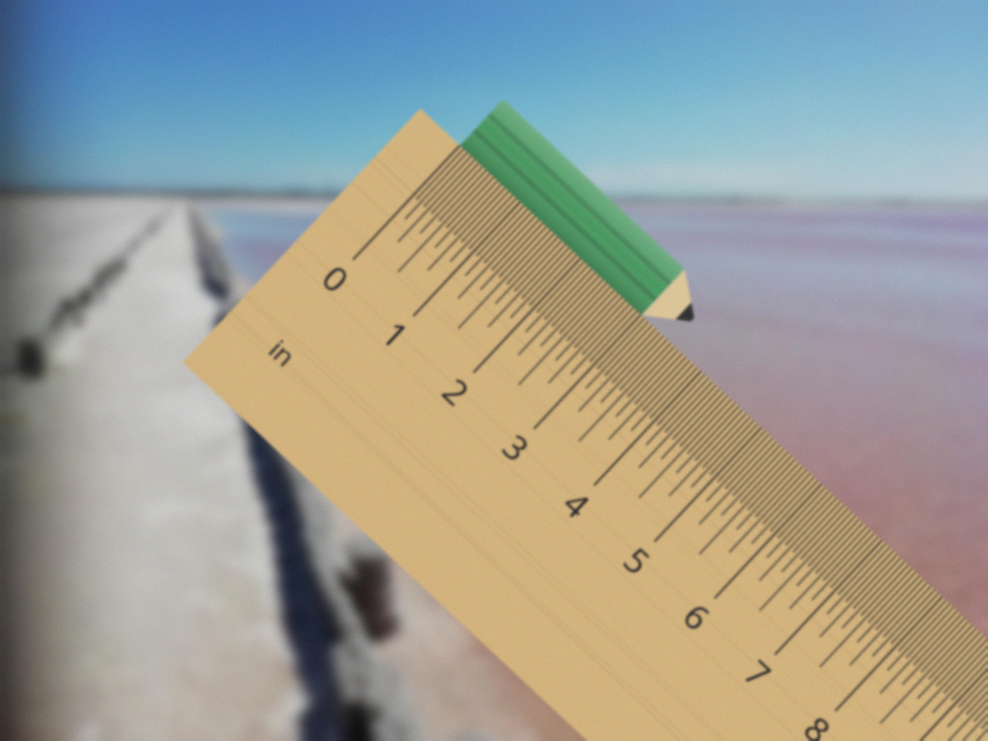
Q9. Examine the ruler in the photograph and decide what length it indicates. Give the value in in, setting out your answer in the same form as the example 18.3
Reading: 3.5
